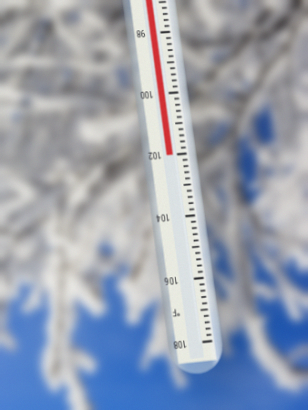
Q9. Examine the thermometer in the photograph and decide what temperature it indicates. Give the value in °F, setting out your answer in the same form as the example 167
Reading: 102
